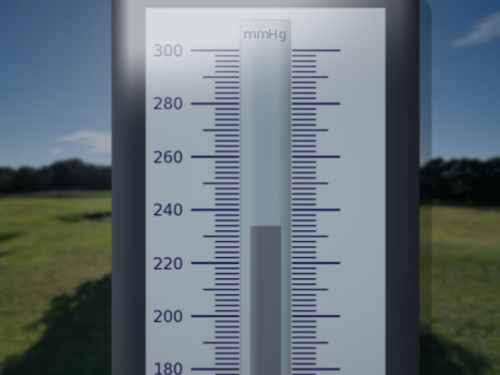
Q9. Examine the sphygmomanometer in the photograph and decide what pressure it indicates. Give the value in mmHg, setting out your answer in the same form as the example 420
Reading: 234
